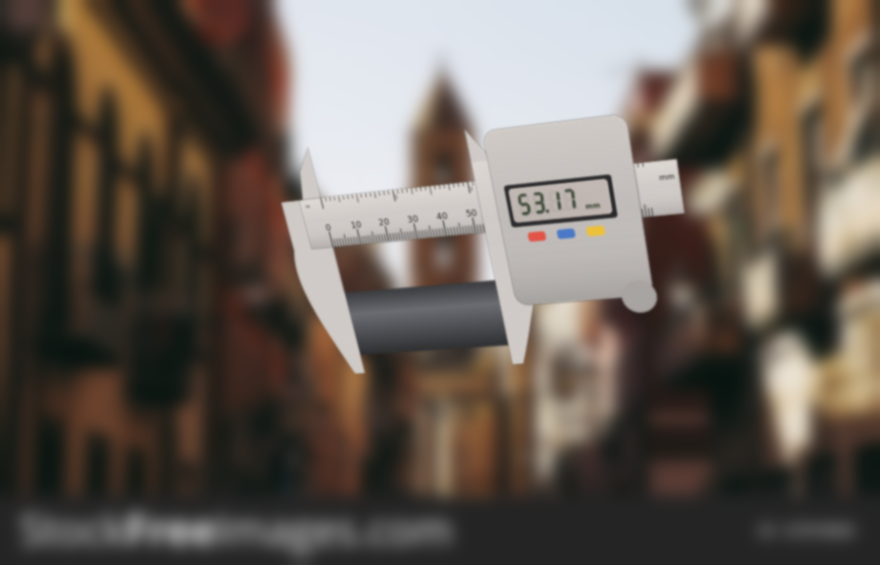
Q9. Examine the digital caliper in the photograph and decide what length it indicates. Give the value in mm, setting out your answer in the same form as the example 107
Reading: 53.17
